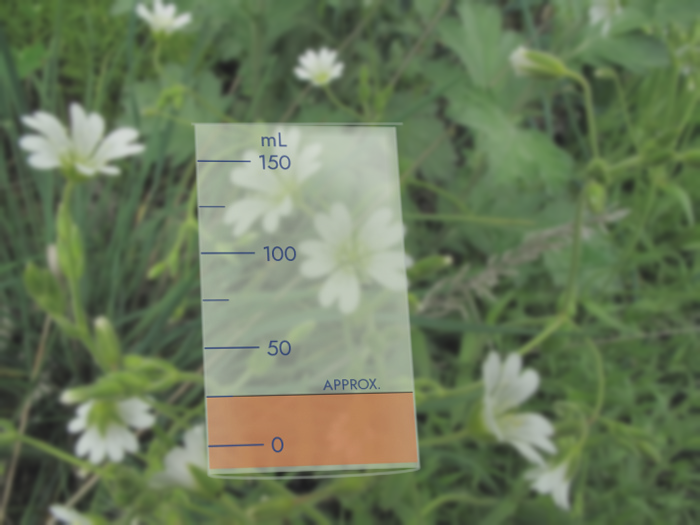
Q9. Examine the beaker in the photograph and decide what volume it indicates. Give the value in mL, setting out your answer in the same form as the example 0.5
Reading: 25
